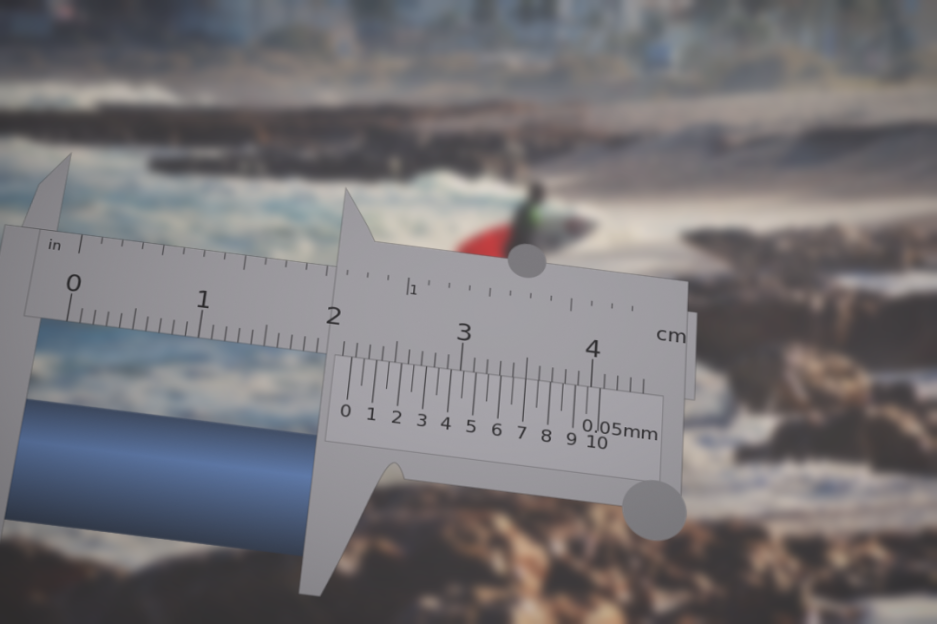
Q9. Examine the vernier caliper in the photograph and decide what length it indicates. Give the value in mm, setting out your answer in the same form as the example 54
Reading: 21.7
